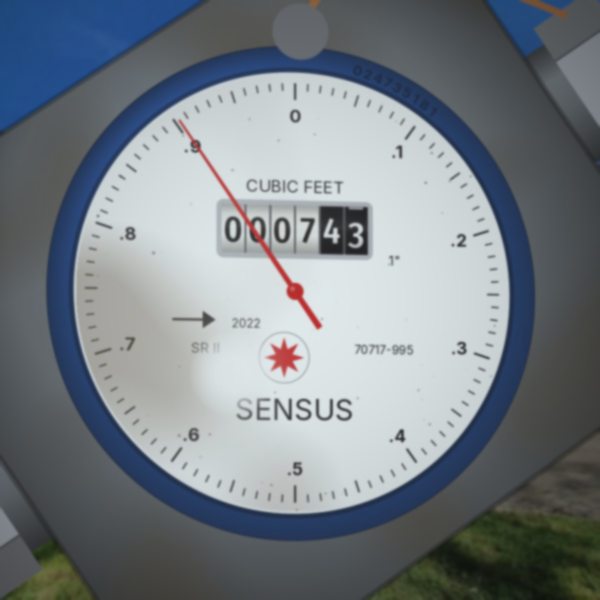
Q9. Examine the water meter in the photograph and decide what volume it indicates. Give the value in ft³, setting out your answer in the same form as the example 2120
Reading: 742.90
